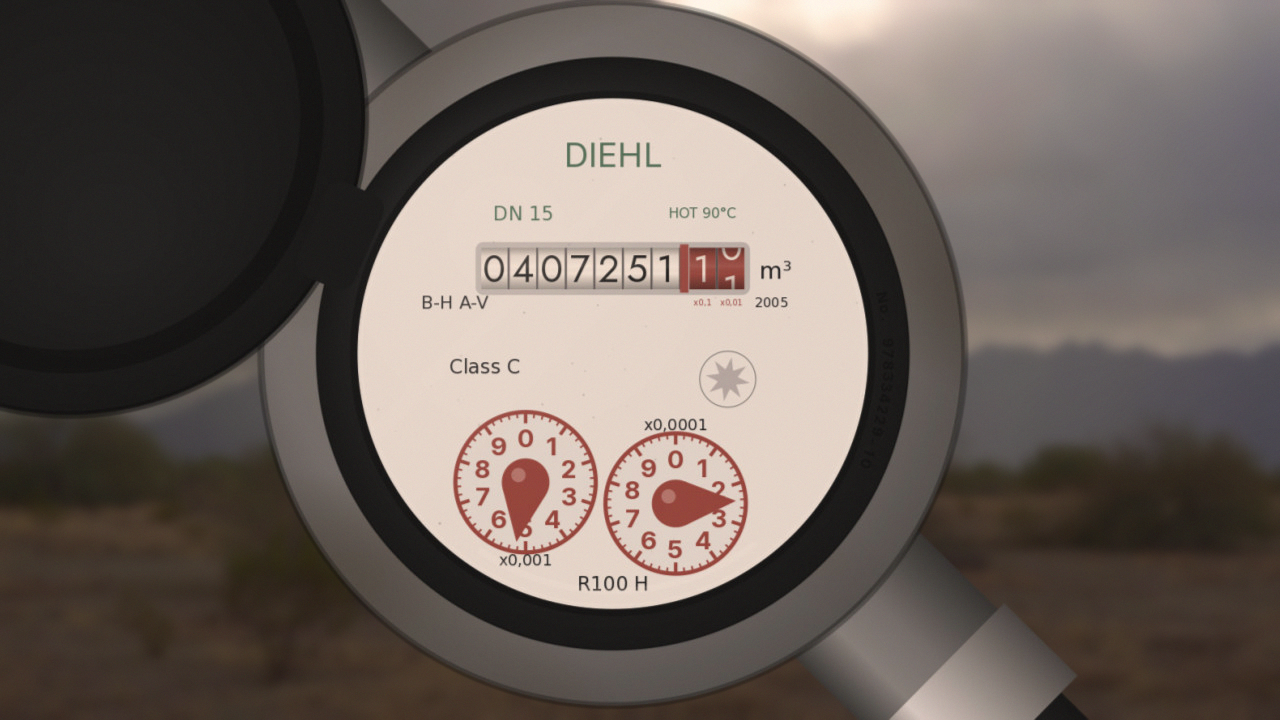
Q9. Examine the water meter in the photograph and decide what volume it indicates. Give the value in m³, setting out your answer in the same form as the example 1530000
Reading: 407251.1052
